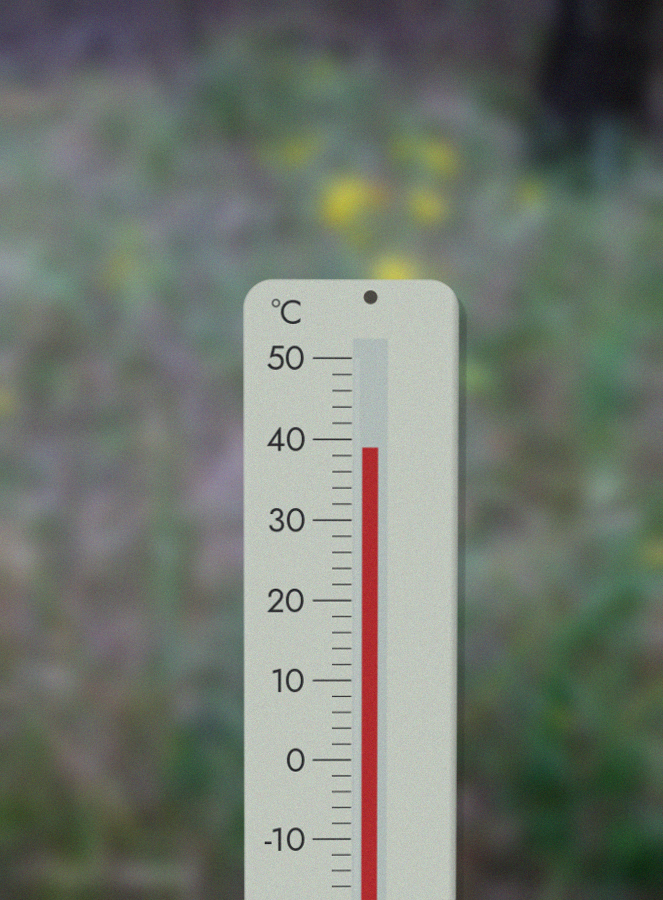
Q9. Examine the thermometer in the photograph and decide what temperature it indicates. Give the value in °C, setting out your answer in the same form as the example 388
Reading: 39
